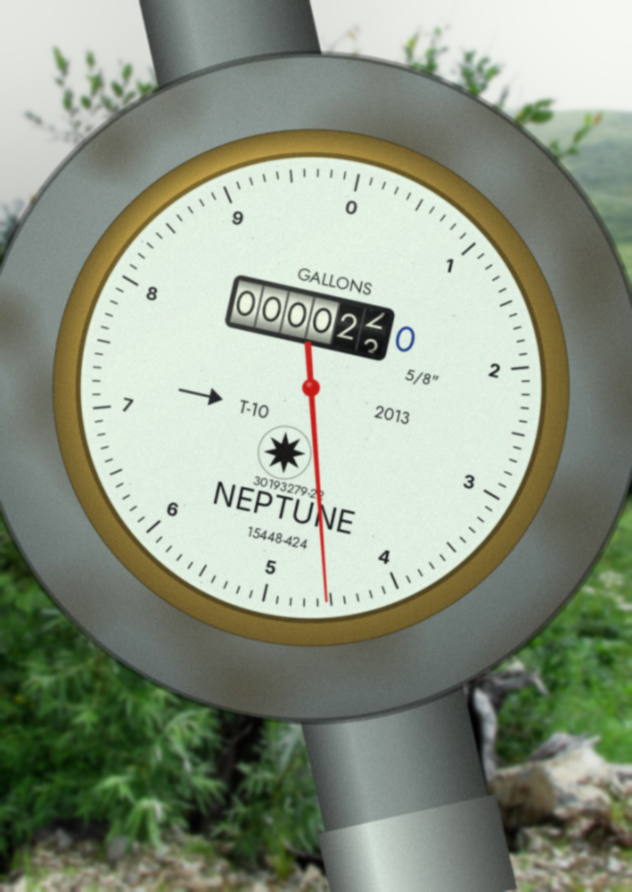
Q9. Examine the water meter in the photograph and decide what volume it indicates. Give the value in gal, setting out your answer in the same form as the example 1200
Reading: 224.5
